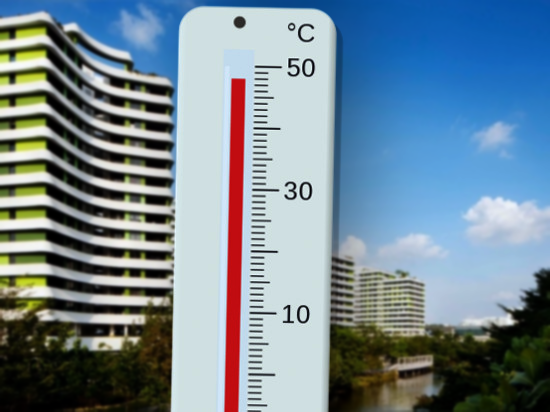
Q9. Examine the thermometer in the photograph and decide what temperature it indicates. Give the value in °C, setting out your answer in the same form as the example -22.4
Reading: 48
